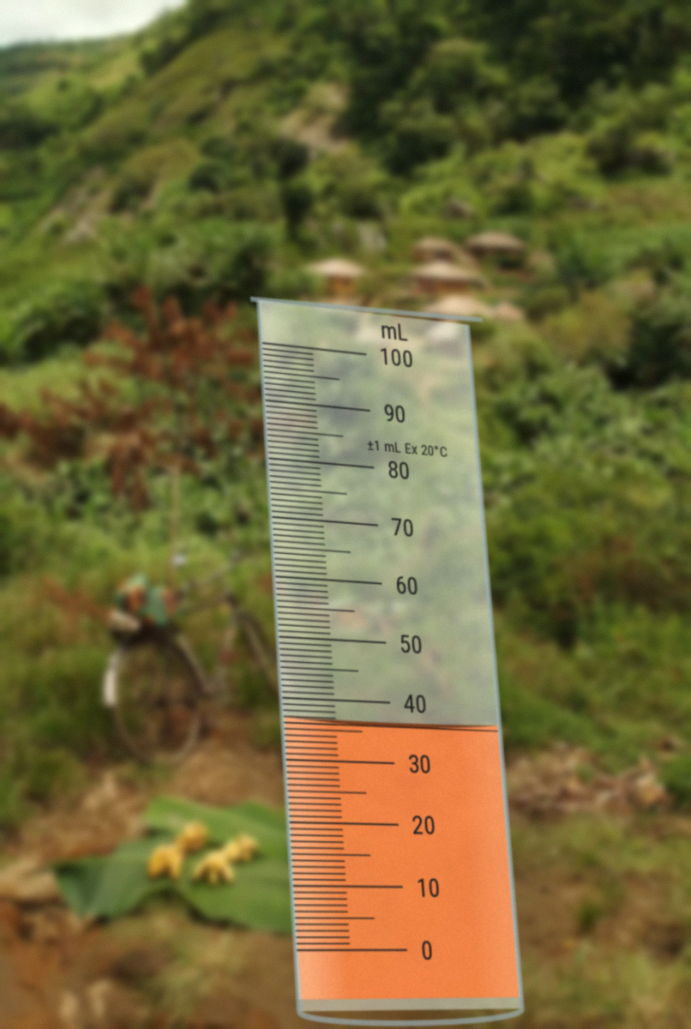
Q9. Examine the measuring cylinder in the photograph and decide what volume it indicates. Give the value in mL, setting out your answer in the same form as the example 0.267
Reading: 36
